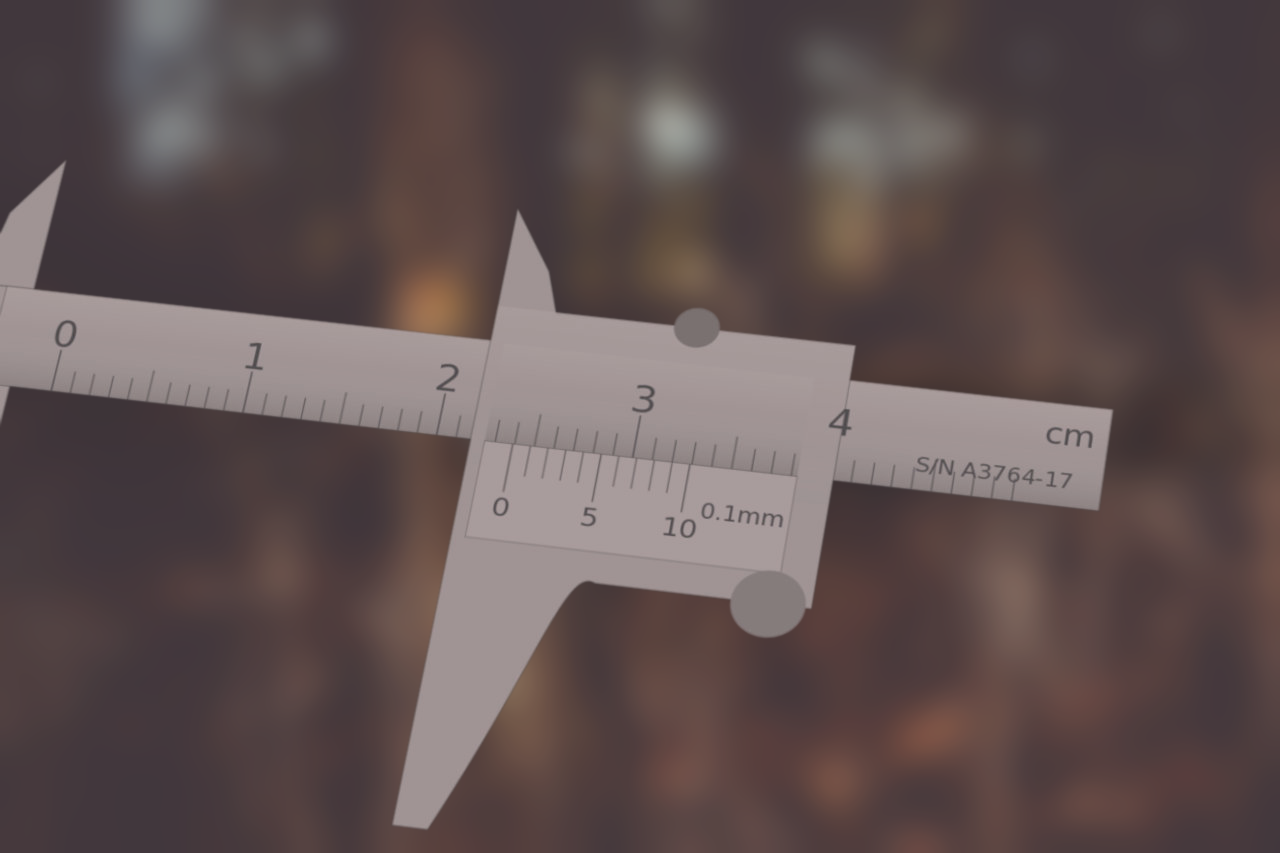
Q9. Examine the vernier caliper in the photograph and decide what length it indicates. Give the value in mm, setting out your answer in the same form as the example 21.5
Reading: 23.9
